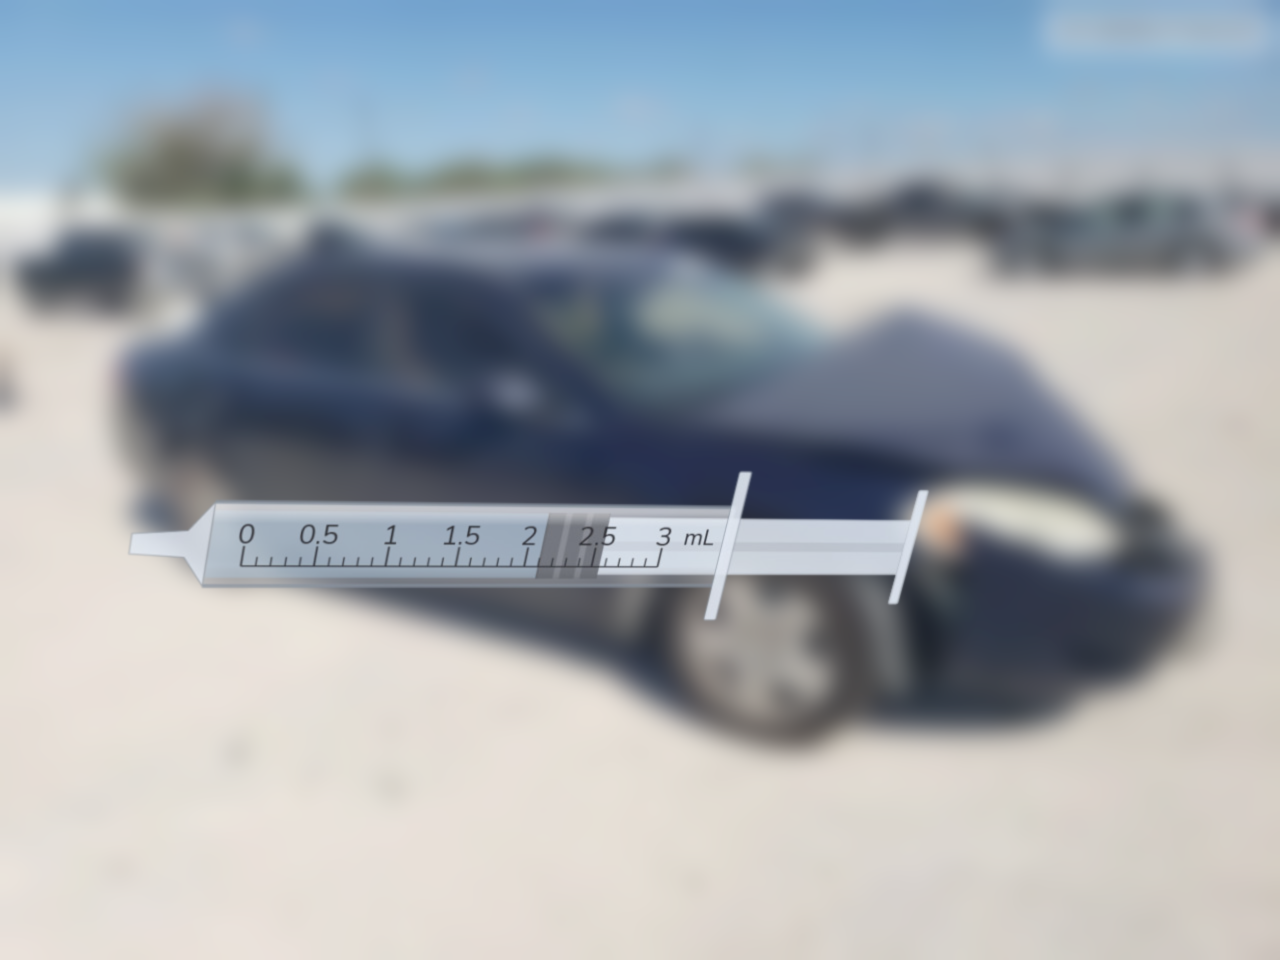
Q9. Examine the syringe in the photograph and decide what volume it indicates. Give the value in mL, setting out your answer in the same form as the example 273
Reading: 2.1
